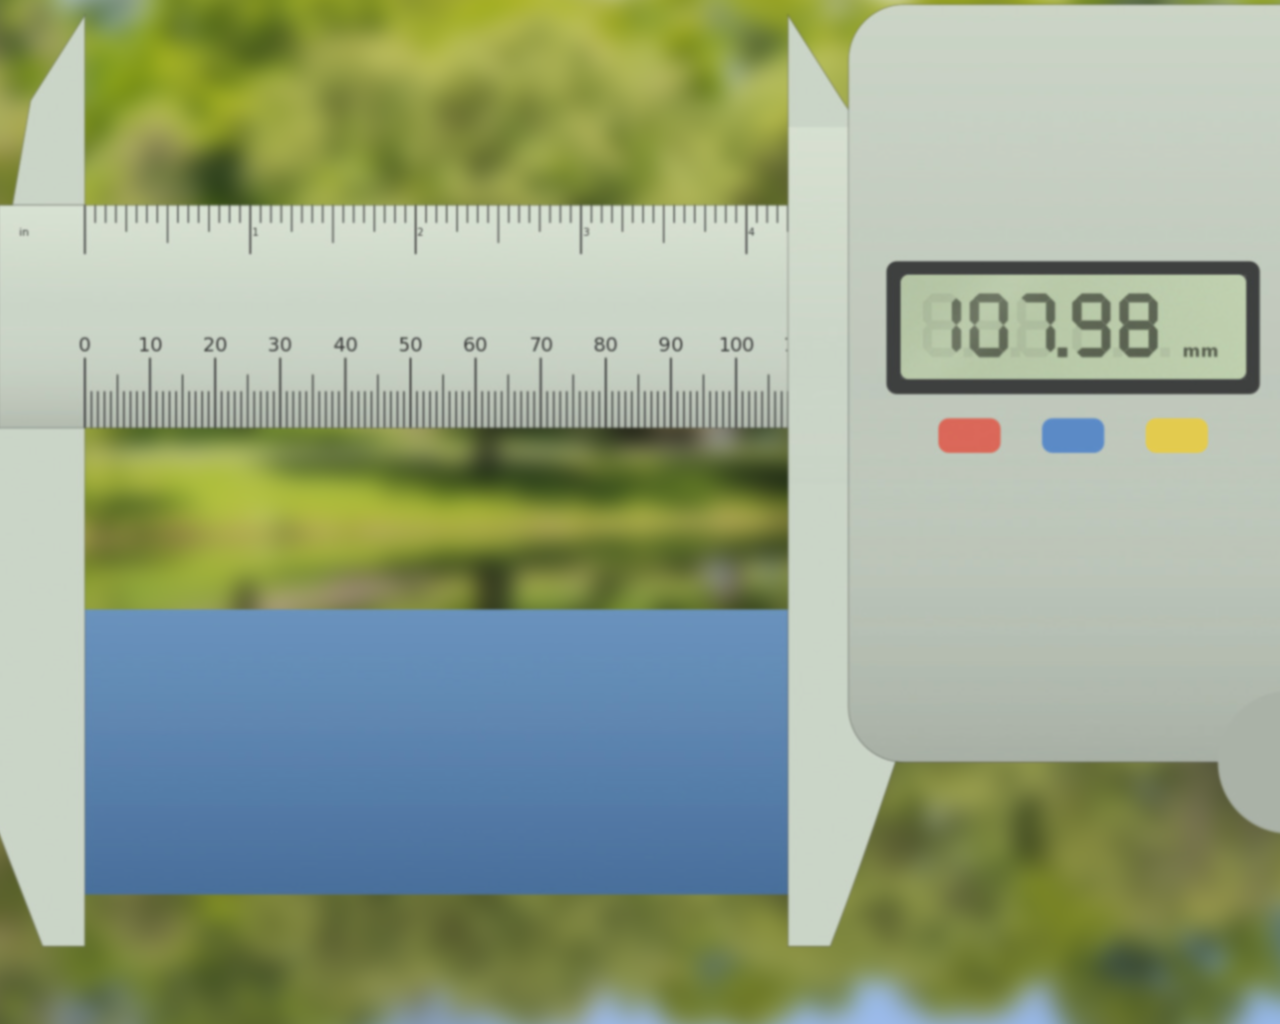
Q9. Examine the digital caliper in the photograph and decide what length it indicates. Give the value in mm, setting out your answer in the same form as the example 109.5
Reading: 107.98
